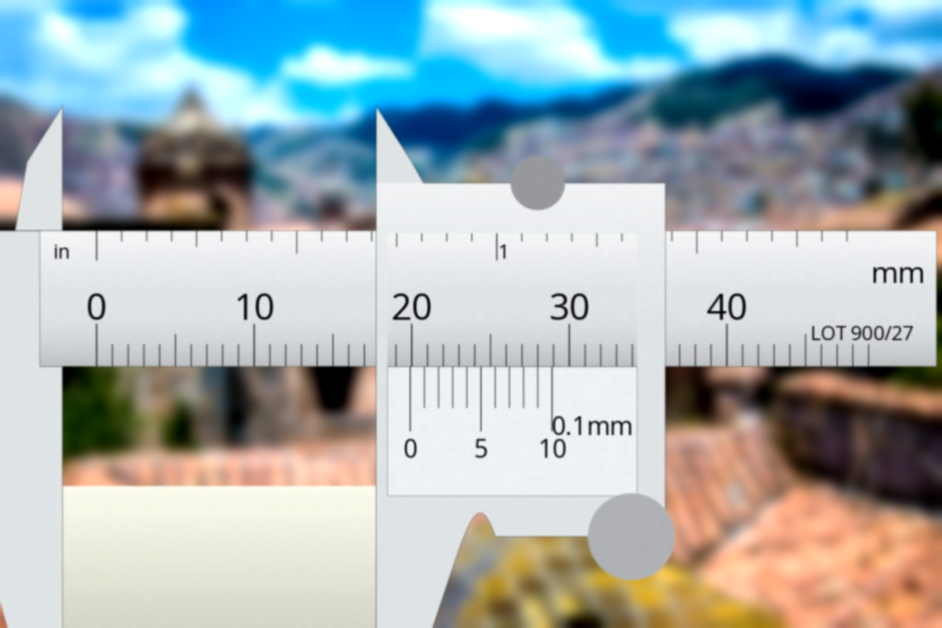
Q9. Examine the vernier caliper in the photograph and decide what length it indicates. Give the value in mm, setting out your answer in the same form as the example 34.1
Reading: 19.9
